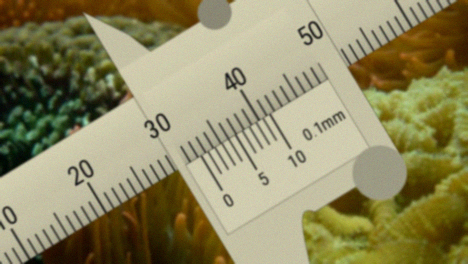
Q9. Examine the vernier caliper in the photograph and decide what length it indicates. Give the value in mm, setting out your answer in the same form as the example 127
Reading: 32.4
